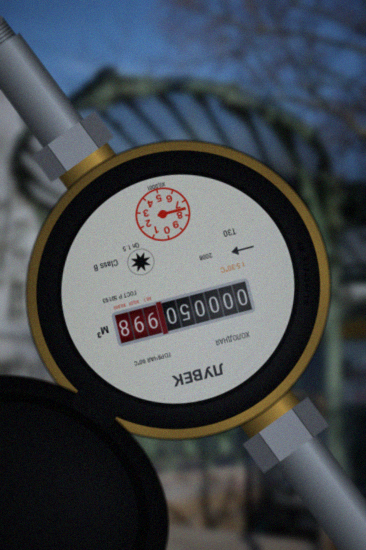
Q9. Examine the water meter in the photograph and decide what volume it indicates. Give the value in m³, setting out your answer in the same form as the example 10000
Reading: 50.9987
